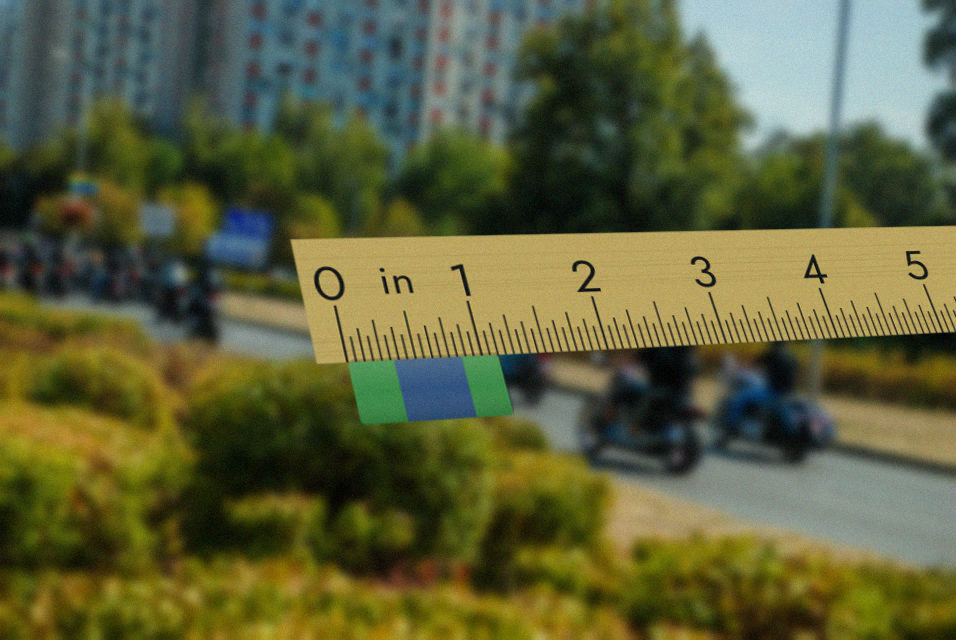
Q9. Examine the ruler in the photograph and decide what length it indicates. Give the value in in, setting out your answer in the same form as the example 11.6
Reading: 1.125
